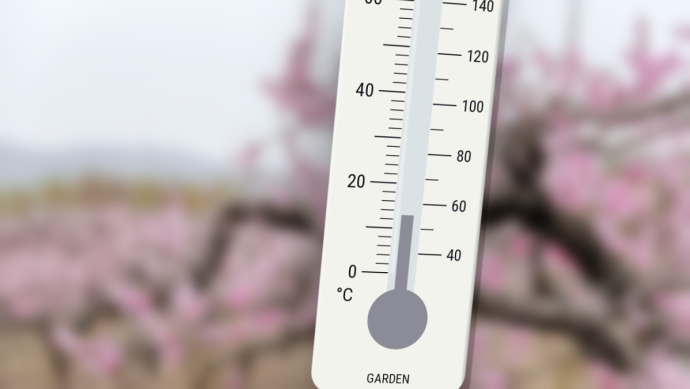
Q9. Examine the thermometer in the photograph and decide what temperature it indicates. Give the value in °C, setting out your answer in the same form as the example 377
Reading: 13
